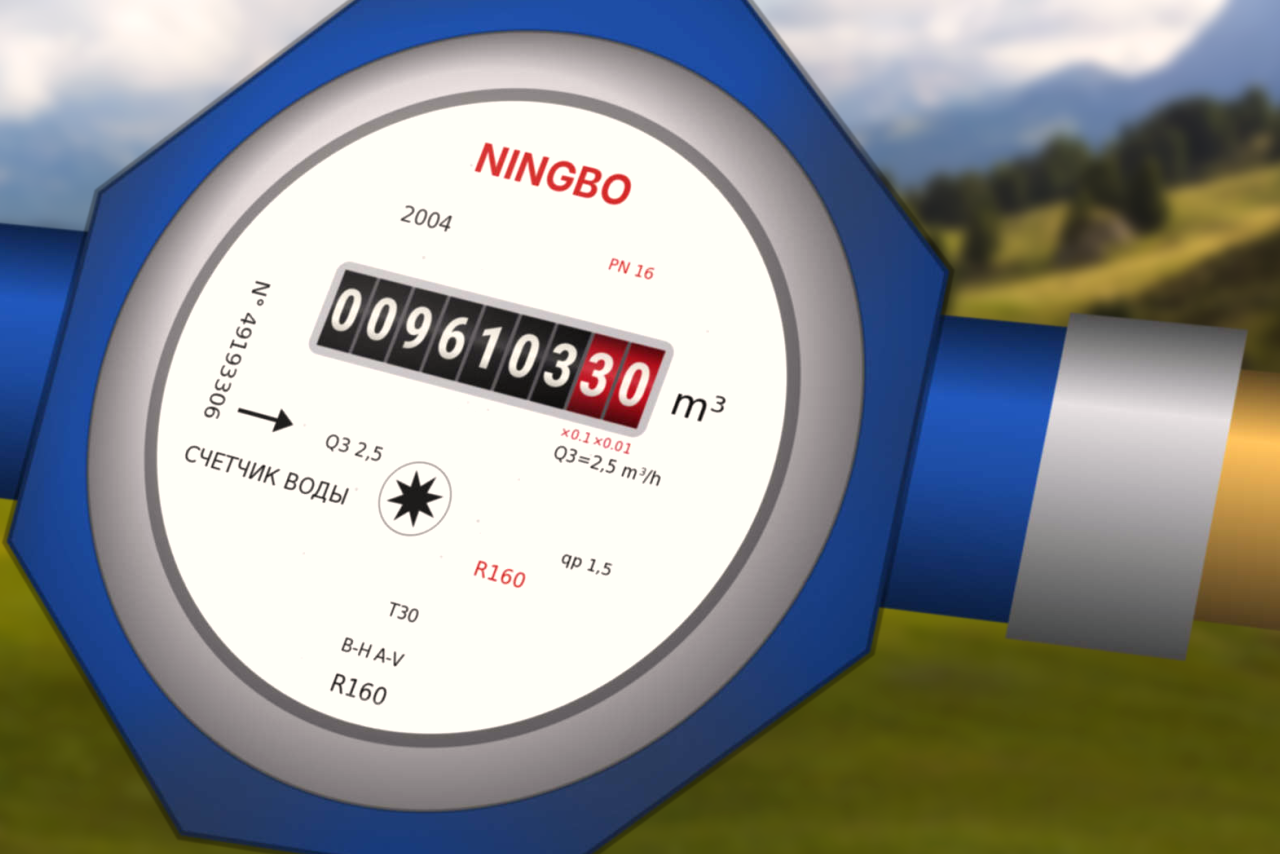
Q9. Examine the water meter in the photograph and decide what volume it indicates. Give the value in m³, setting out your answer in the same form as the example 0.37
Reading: 96103.30
